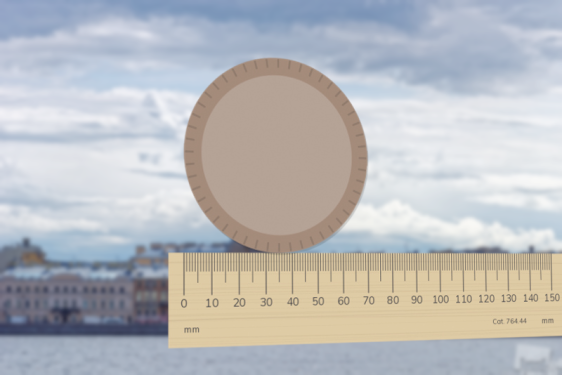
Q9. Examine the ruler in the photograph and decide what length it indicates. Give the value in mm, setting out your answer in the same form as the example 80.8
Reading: 70
